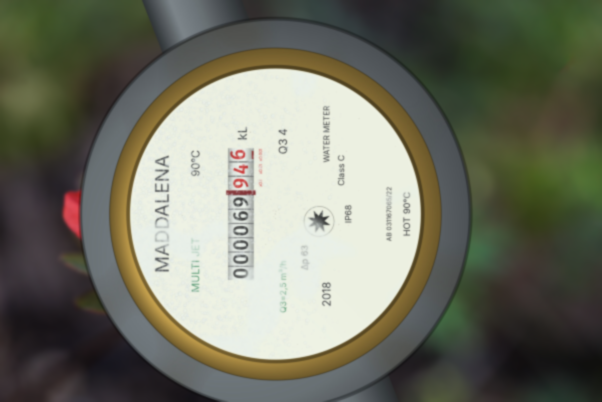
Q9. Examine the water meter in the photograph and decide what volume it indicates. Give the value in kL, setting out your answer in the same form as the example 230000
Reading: 69.946
